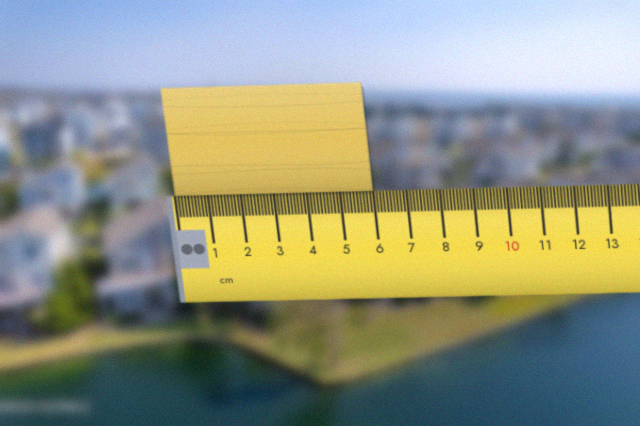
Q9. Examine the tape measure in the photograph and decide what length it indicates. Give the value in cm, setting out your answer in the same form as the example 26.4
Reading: 6
